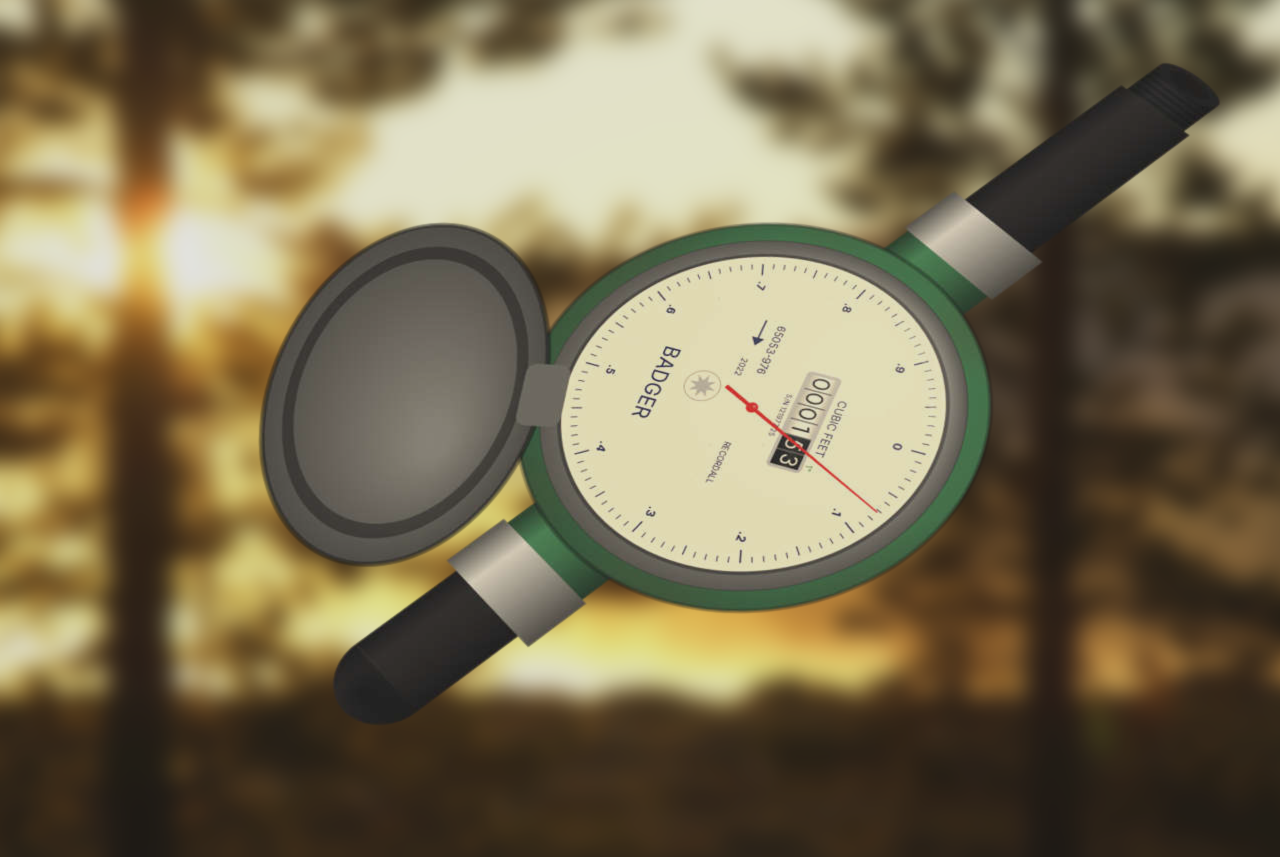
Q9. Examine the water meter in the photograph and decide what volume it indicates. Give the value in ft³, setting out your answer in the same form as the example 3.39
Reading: 153.07
